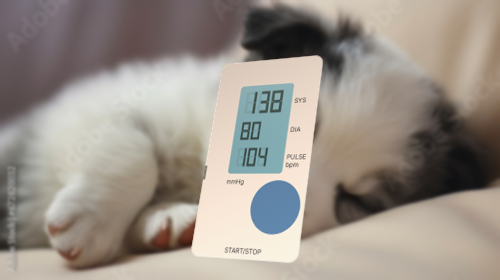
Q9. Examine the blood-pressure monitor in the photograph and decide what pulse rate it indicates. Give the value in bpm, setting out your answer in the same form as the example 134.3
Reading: 104
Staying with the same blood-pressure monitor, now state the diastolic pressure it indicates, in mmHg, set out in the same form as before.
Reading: 80
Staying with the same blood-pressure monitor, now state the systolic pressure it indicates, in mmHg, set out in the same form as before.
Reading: 138
